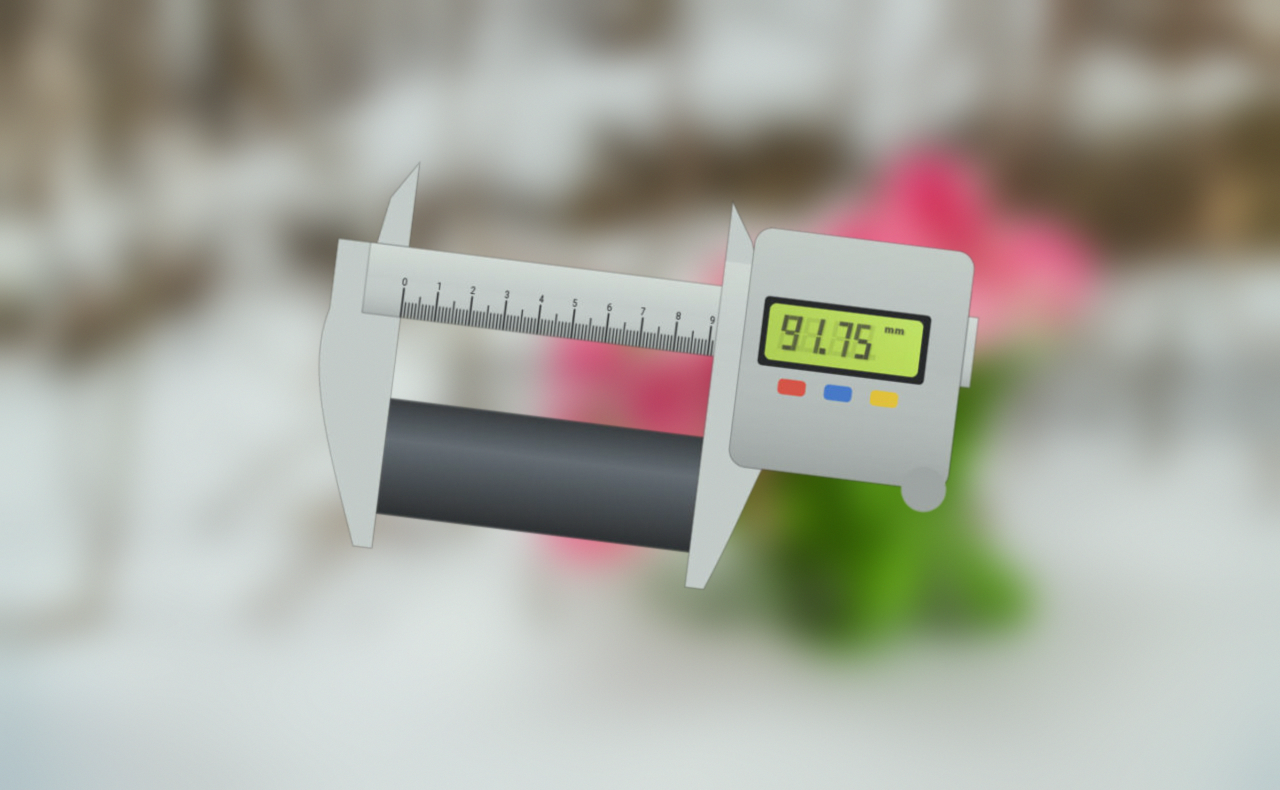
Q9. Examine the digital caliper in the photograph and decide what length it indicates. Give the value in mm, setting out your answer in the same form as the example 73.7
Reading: 91.75
